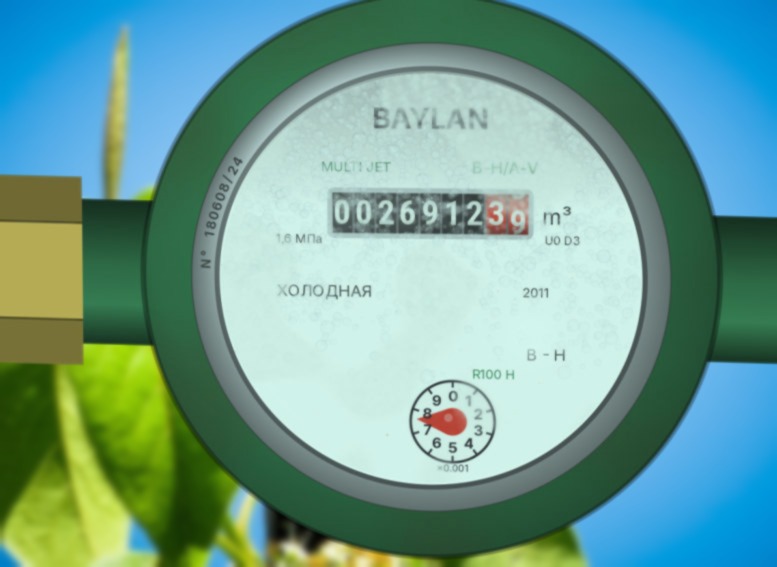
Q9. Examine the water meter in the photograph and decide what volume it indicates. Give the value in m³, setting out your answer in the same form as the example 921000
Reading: 26912.387
